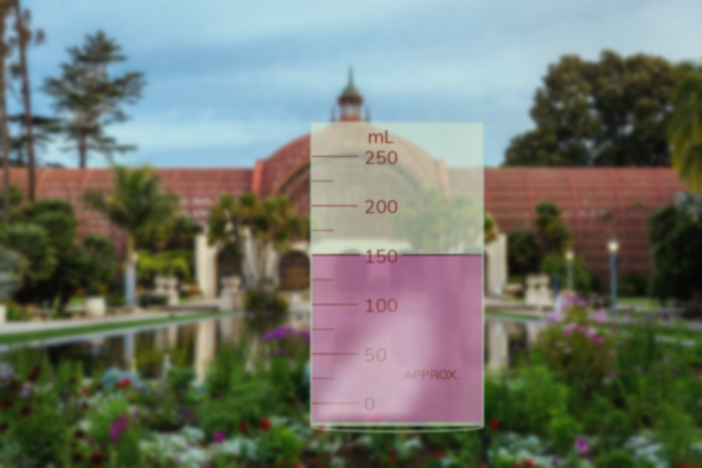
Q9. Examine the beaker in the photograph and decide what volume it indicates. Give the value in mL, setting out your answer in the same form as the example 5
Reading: 150
